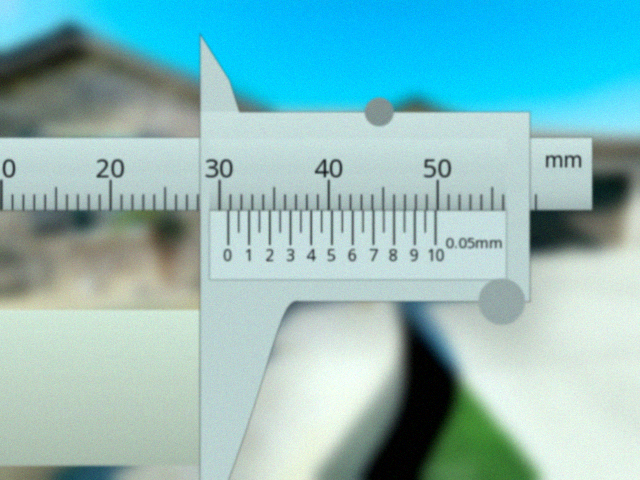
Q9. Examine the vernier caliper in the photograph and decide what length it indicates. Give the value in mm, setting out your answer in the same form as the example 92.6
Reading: 30.8
